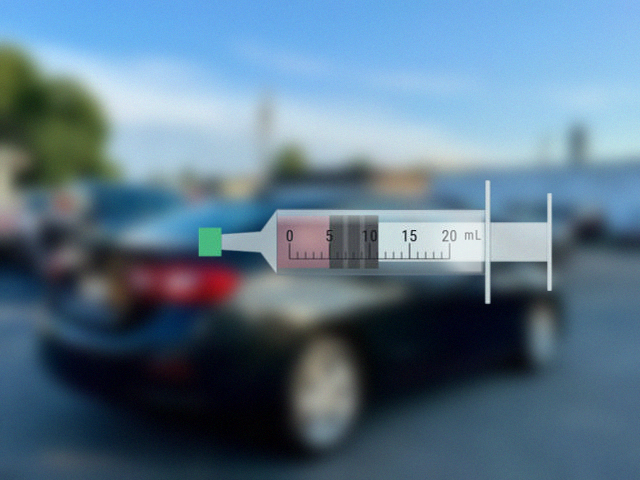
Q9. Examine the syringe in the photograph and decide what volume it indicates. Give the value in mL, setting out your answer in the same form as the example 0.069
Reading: 5
